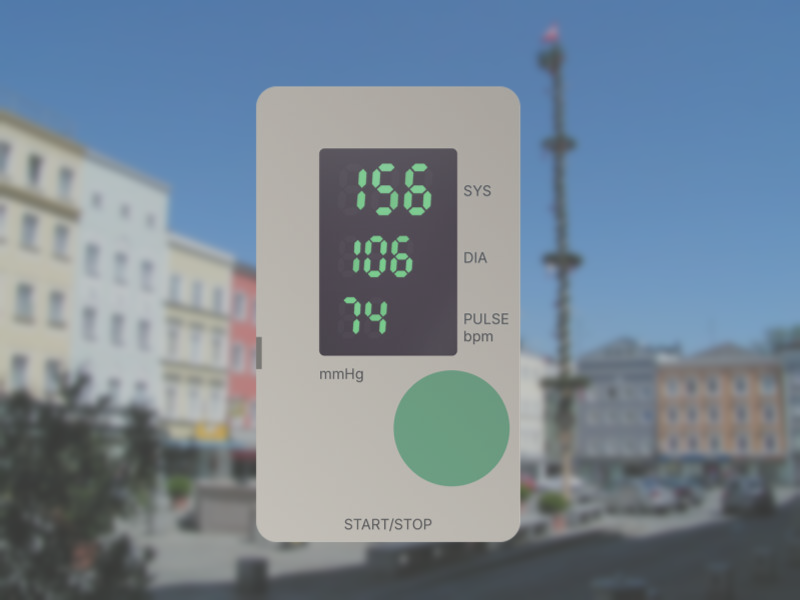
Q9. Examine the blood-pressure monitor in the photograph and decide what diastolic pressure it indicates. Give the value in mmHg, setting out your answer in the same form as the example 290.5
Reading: 106
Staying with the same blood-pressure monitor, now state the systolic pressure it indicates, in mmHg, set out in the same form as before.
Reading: 156
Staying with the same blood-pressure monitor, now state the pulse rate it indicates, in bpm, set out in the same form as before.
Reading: 74
